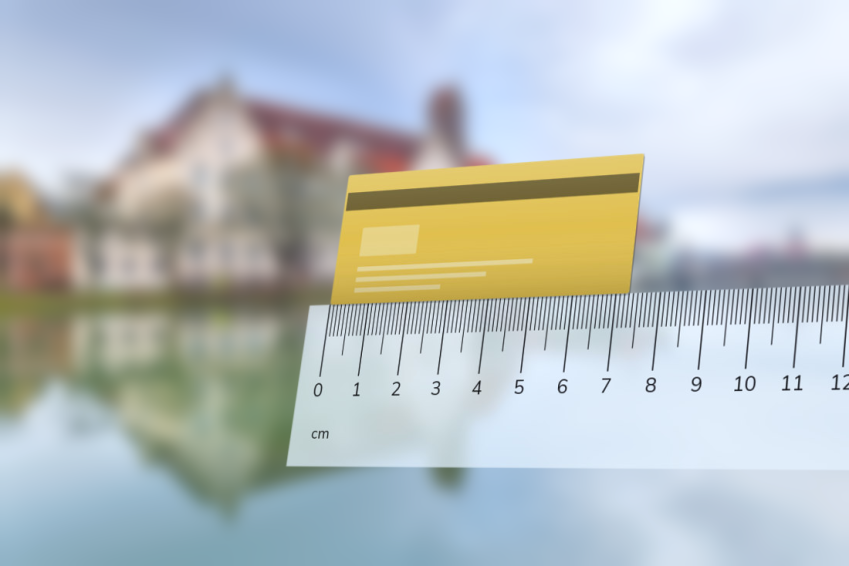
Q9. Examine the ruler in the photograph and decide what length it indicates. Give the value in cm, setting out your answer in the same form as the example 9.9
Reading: 7.3
